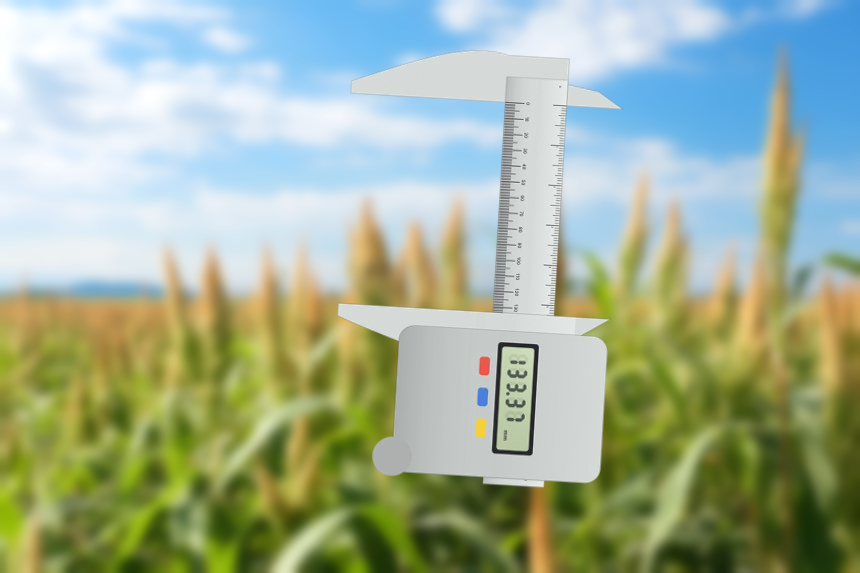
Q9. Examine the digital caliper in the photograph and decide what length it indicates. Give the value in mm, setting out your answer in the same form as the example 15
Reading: 133.37
